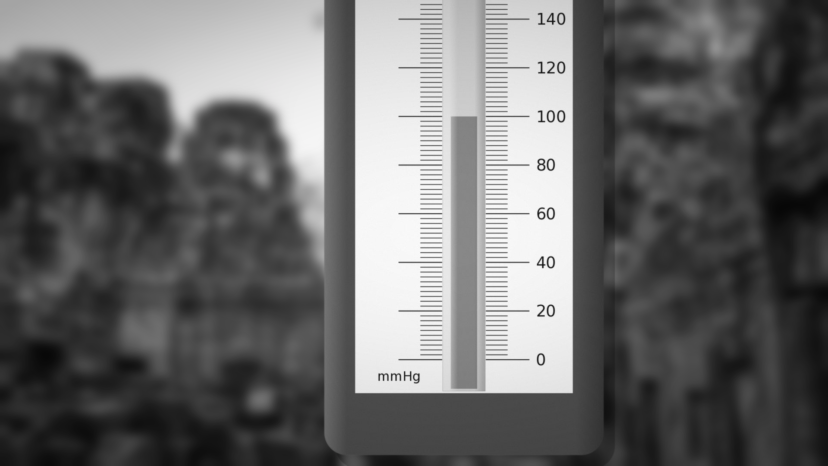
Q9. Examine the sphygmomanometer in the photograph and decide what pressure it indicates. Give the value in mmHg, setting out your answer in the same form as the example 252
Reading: 100
